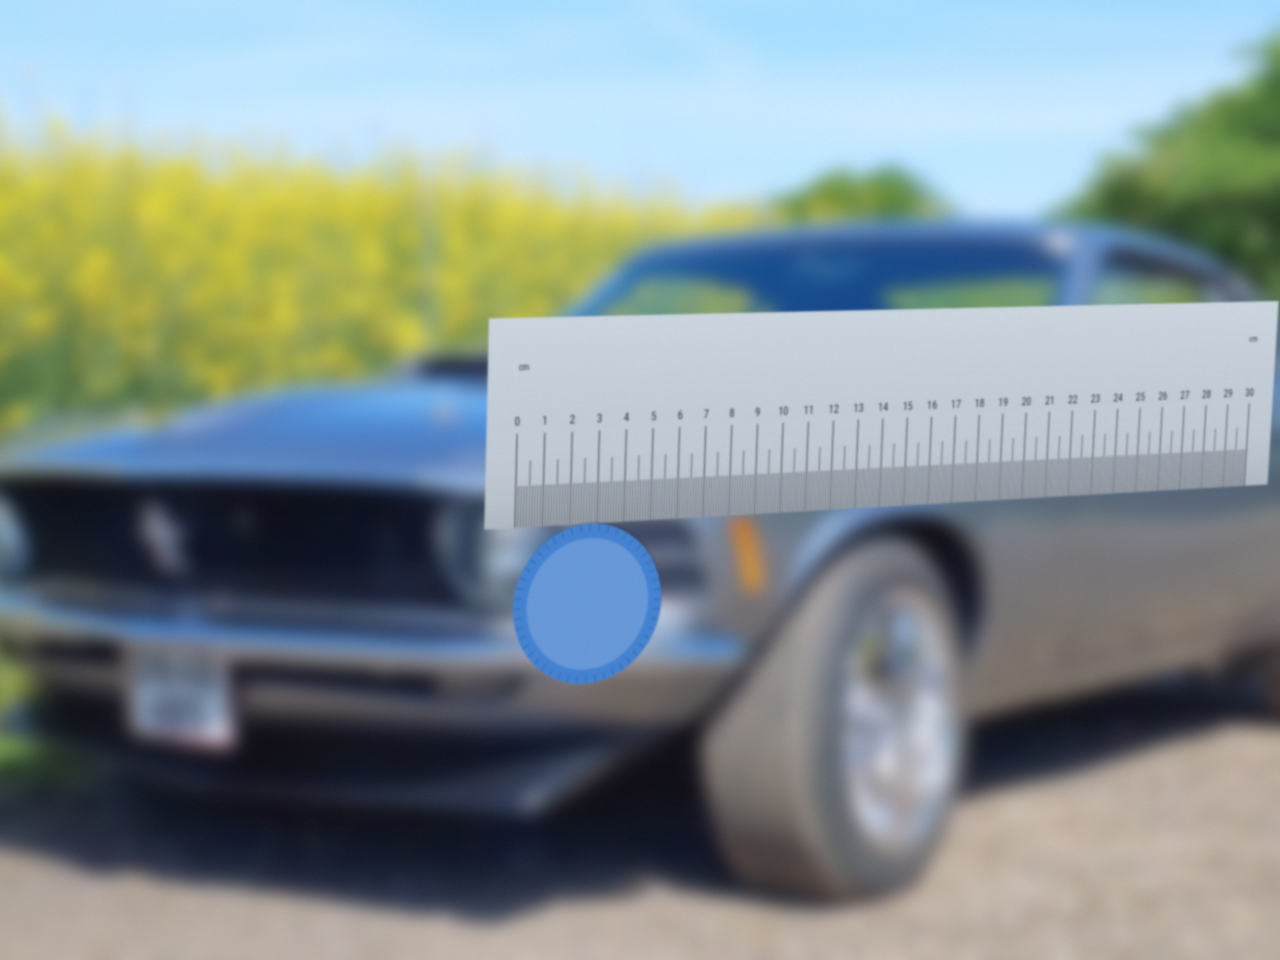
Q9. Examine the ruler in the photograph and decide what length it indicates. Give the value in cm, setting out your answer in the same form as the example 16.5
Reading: 5.5
